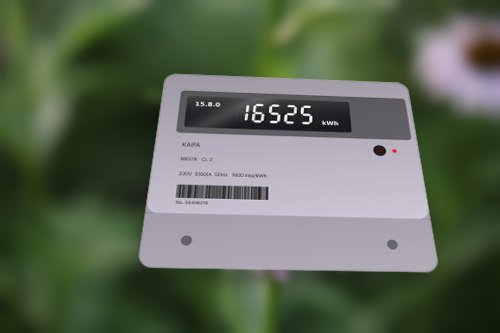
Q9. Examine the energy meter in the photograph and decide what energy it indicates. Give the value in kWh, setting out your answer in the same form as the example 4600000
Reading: 16525
